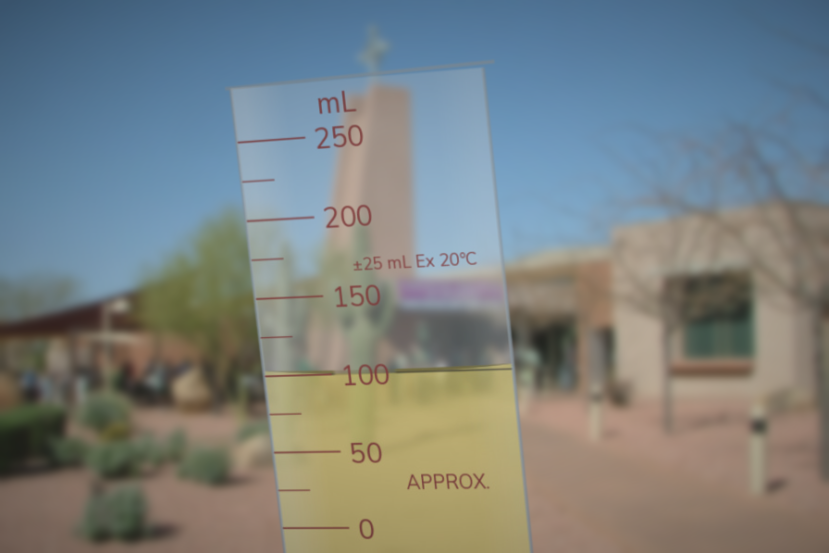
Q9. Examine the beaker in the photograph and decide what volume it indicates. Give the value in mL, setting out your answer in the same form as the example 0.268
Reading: 100
